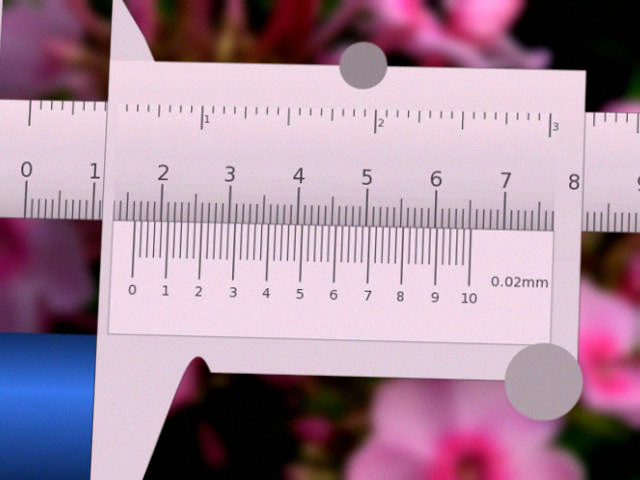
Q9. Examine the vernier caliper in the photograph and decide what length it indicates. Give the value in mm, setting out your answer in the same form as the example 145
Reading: 16.2
